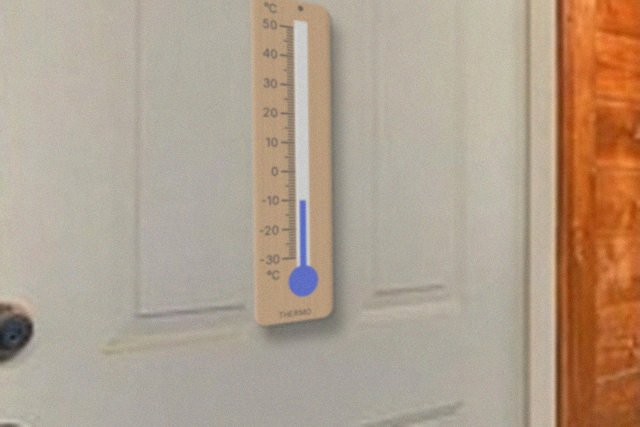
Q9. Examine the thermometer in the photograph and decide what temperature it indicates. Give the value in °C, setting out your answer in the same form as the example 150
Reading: -10
